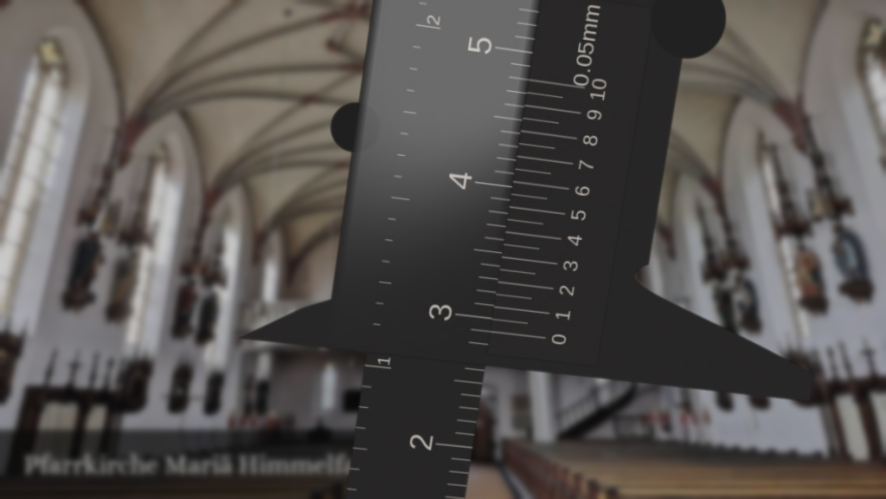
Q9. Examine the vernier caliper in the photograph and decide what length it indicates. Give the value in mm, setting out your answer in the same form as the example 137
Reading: 29.0
